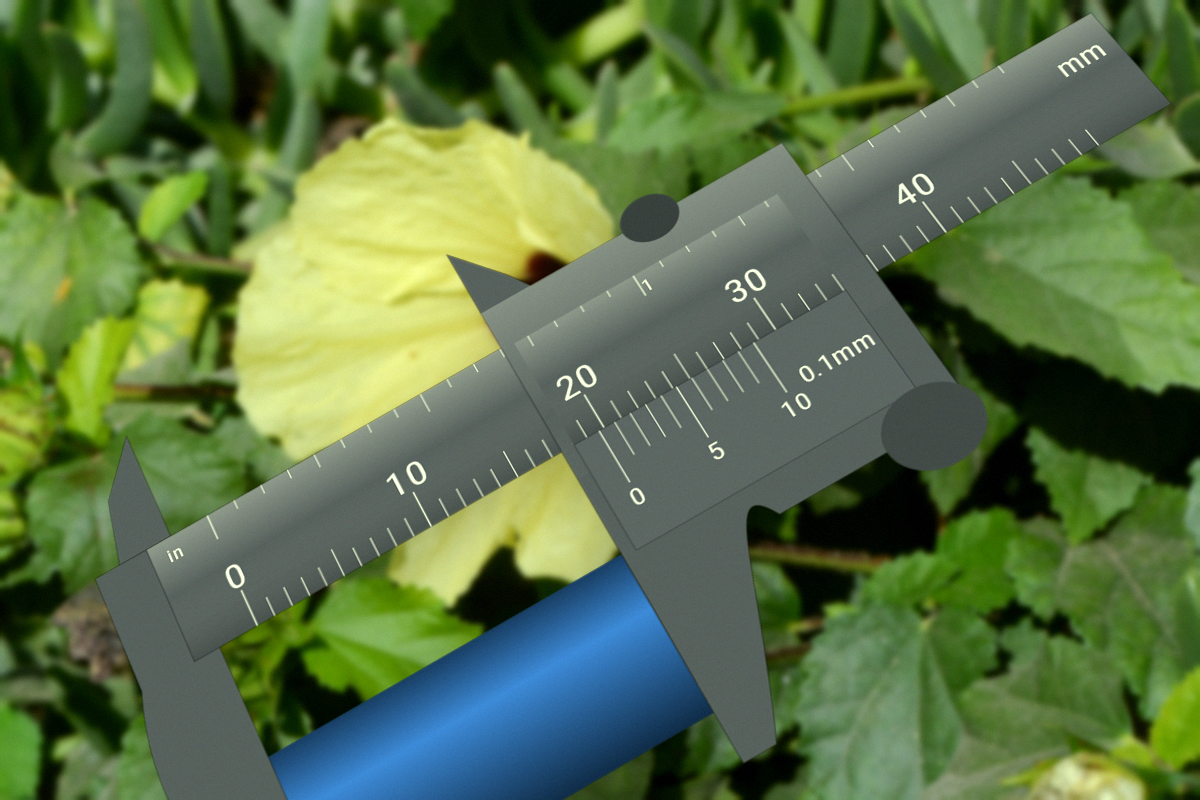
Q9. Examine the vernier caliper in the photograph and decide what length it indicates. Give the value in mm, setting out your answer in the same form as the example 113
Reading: 19.7
